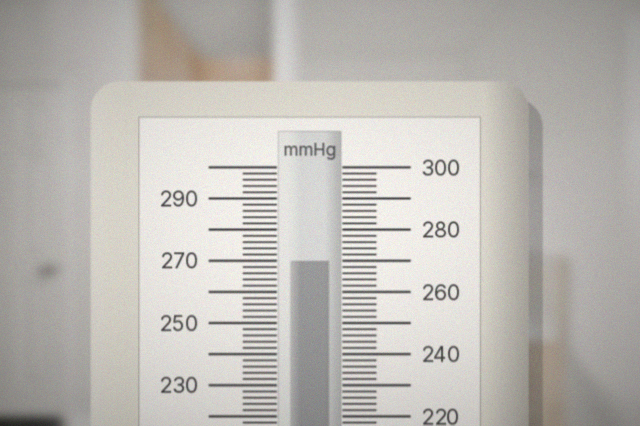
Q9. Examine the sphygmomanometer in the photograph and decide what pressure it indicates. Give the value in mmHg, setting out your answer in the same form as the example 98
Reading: 270
